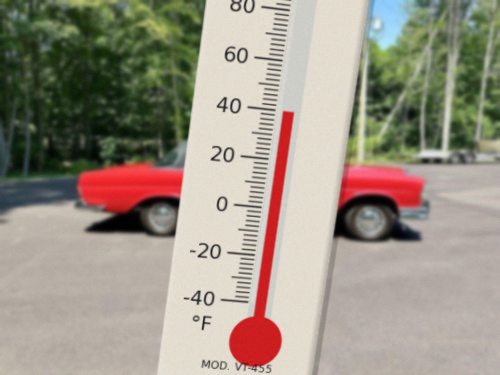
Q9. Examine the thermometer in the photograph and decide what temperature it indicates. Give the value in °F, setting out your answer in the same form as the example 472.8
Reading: 40
